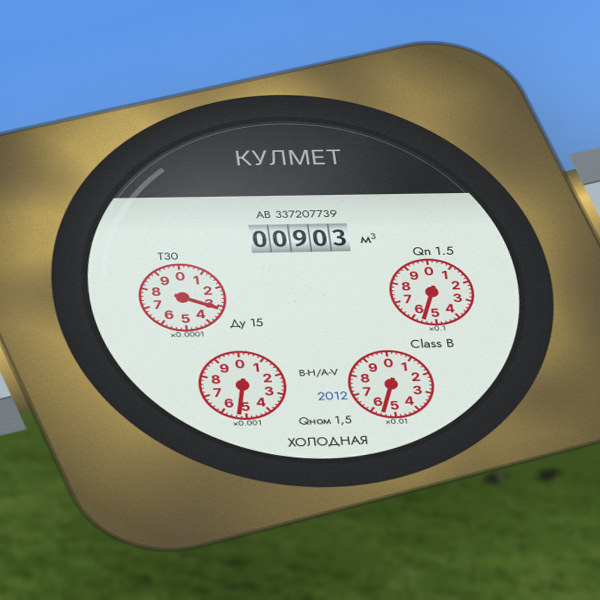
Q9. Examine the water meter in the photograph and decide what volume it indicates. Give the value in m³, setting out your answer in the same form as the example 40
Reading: 903.5553
